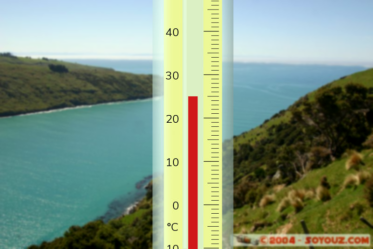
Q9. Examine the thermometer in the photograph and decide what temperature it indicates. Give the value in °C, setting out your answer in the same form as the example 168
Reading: 25
